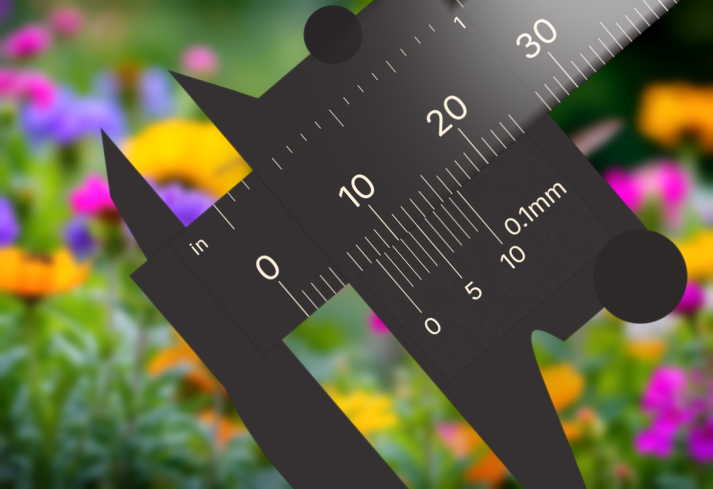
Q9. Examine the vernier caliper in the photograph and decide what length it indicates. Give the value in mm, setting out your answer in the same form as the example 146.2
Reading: 7.5
